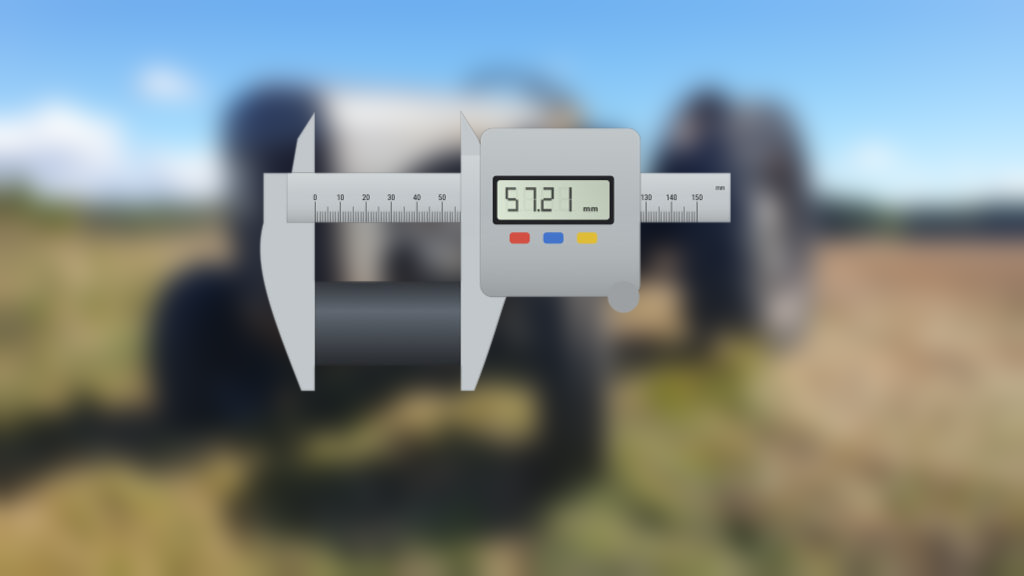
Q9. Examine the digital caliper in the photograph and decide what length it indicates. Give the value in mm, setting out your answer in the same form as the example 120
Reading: 57.21
